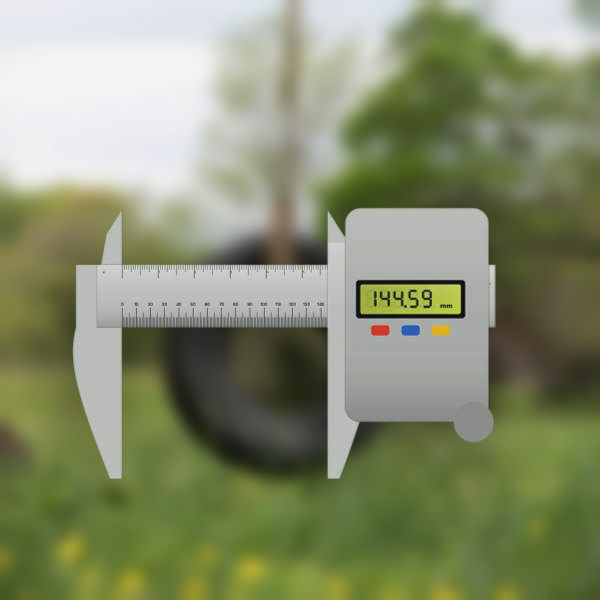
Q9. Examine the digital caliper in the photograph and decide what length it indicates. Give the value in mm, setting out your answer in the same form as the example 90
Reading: 144.59
